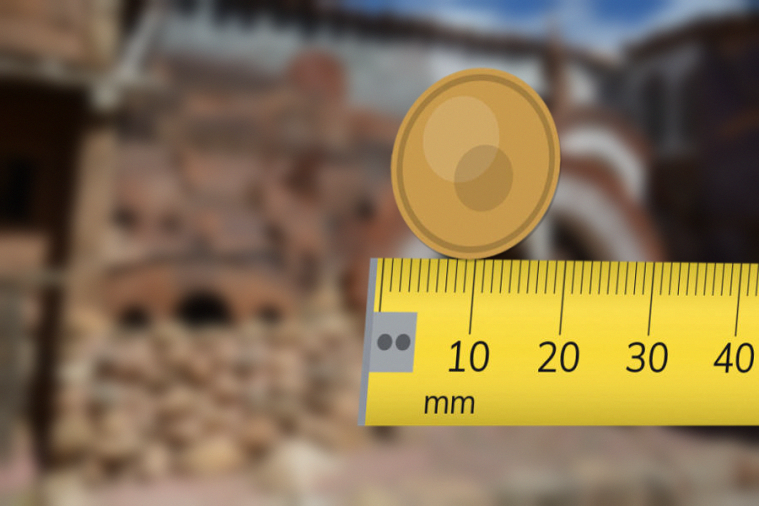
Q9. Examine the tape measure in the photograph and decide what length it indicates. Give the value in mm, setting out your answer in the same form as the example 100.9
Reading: 18.5
